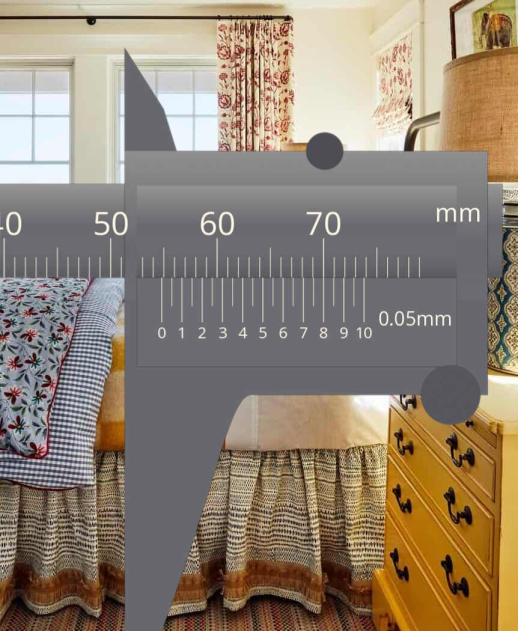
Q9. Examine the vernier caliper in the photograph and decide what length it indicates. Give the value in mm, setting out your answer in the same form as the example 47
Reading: 54.8
